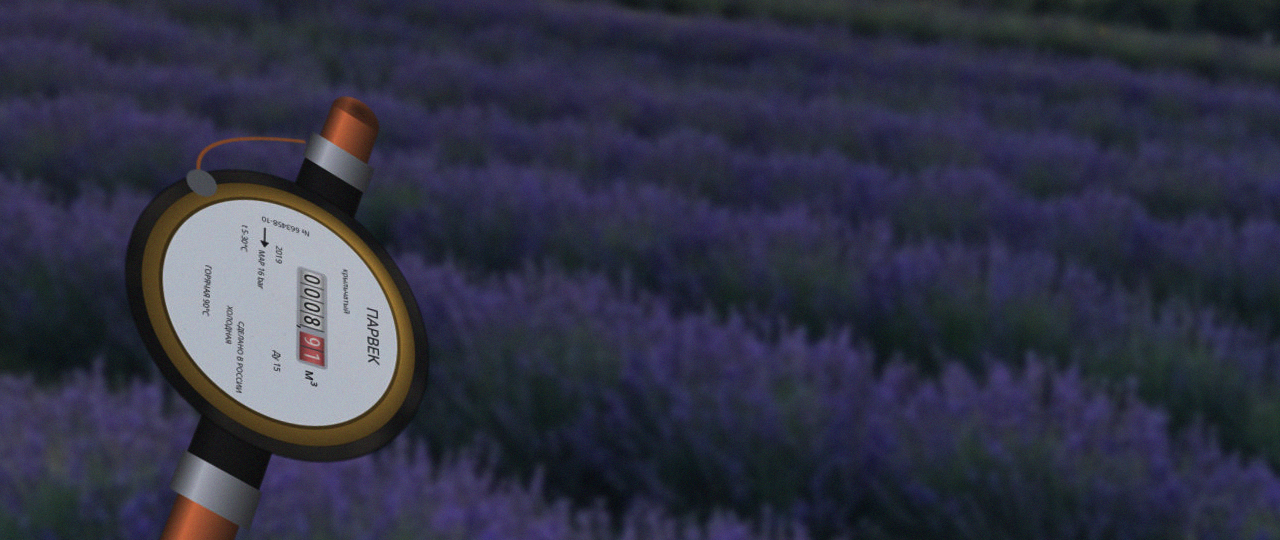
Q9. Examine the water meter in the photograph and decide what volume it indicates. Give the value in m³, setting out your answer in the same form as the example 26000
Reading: 8.91
